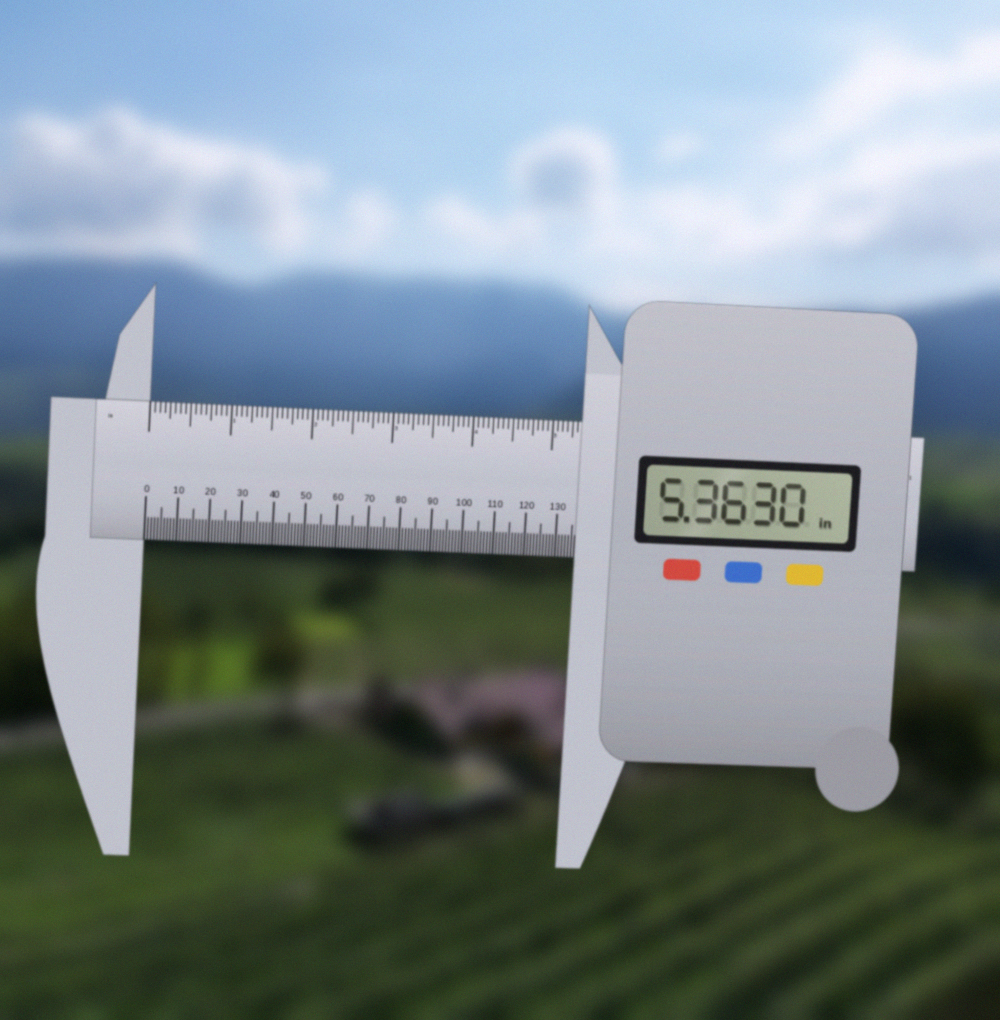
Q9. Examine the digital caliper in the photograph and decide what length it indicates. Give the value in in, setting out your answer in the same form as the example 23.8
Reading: 5.3630
